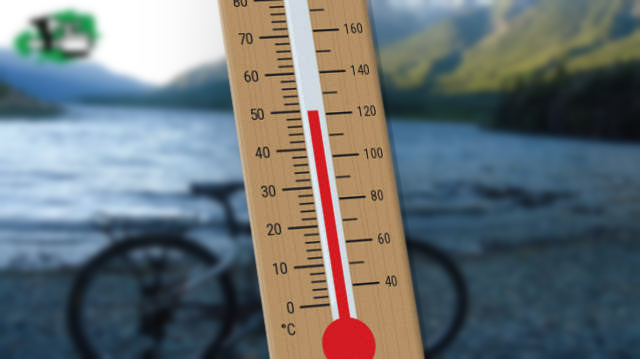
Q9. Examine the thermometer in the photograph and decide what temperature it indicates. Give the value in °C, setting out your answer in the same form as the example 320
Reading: 50
